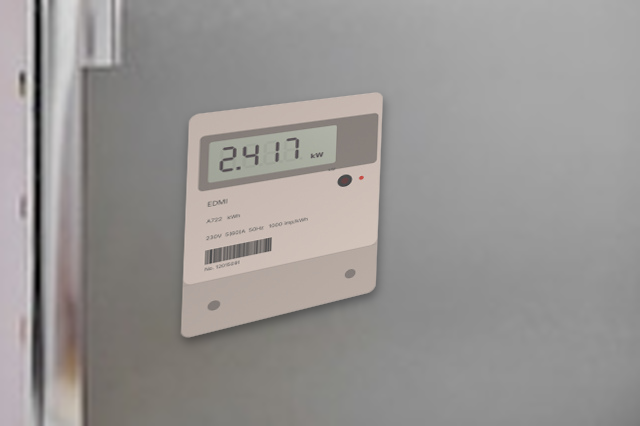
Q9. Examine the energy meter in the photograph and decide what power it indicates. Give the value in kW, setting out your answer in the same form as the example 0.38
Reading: 2.417
